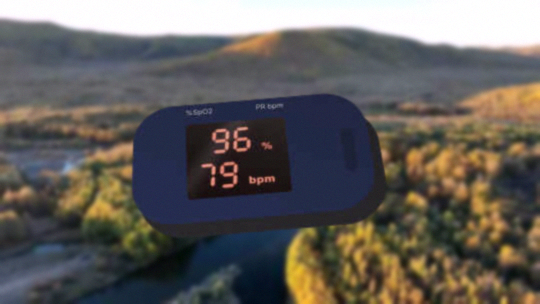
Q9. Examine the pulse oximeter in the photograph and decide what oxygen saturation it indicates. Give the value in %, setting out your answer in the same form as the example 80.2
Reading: 96
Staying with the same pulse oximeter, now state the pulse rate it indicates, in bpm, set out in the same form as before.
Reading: 79
